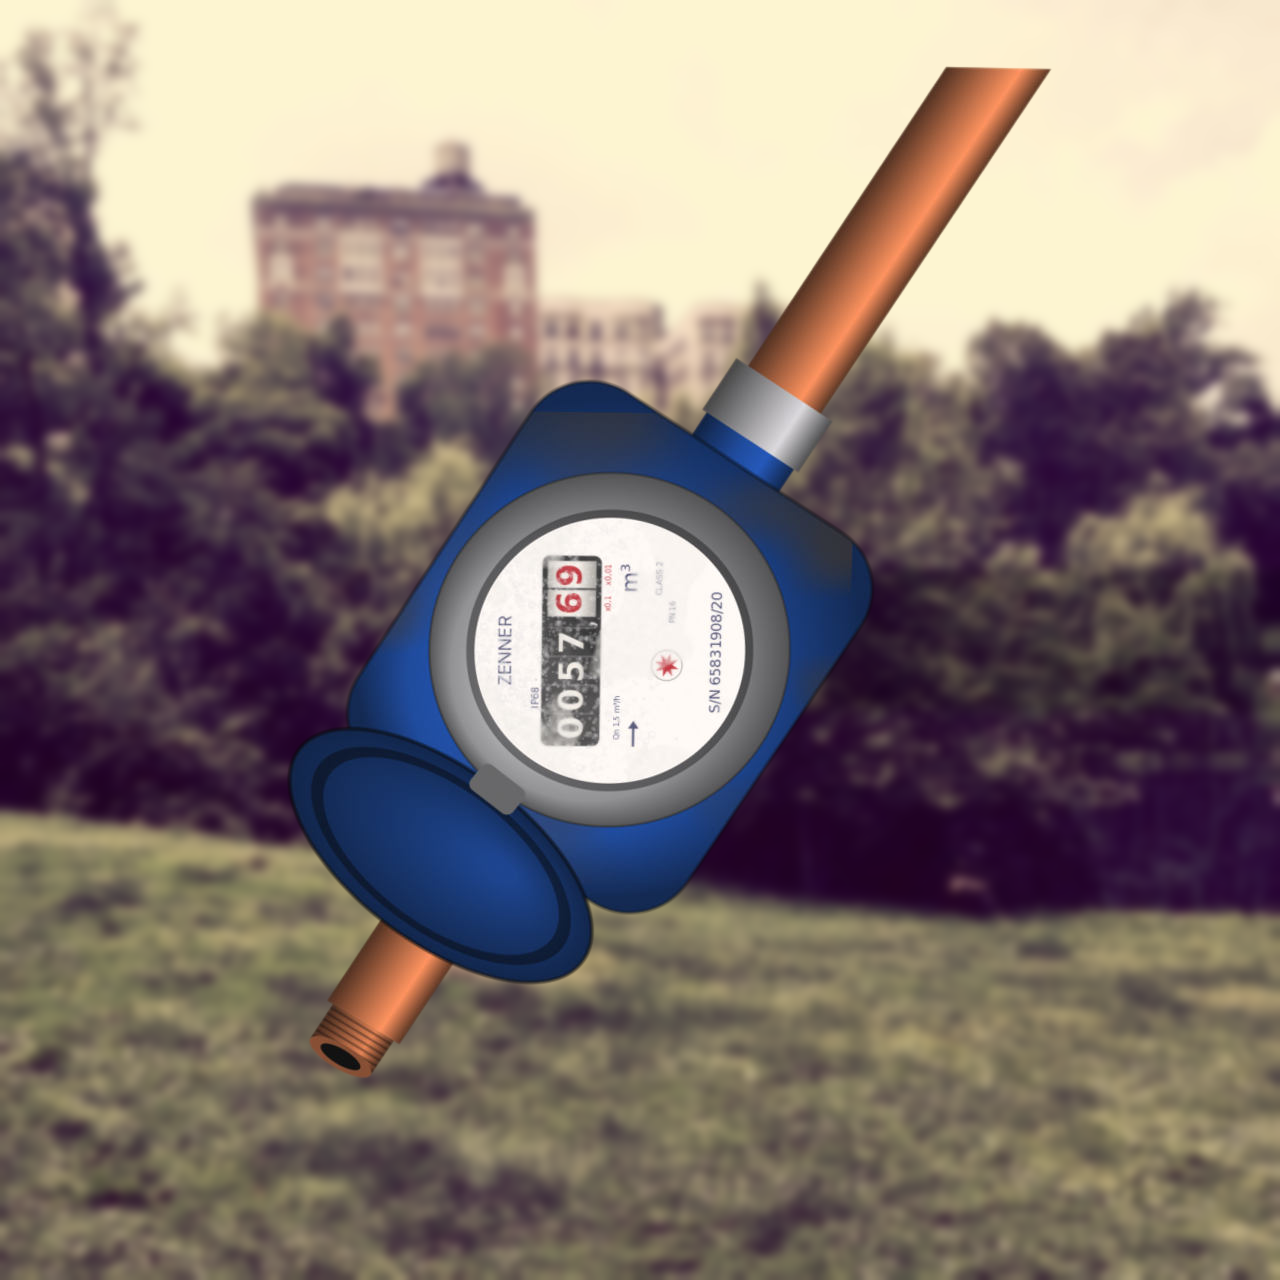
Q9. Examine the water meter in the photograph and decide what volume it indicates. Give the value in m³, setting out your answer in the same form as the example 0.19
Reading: 57.69
